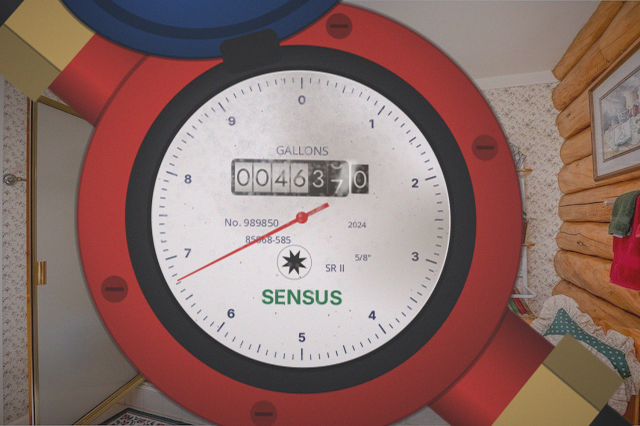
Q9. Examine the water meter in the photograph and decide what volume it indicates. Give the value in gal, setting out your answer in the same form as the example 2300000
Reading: 46366.7
